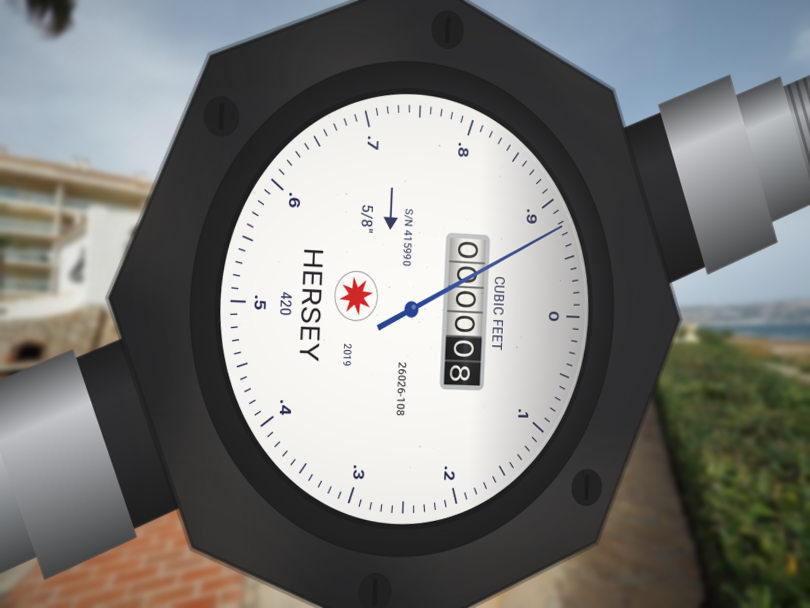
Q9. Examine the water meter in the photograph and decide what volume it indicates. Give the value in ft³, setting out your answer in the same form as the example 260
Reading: 7.92
